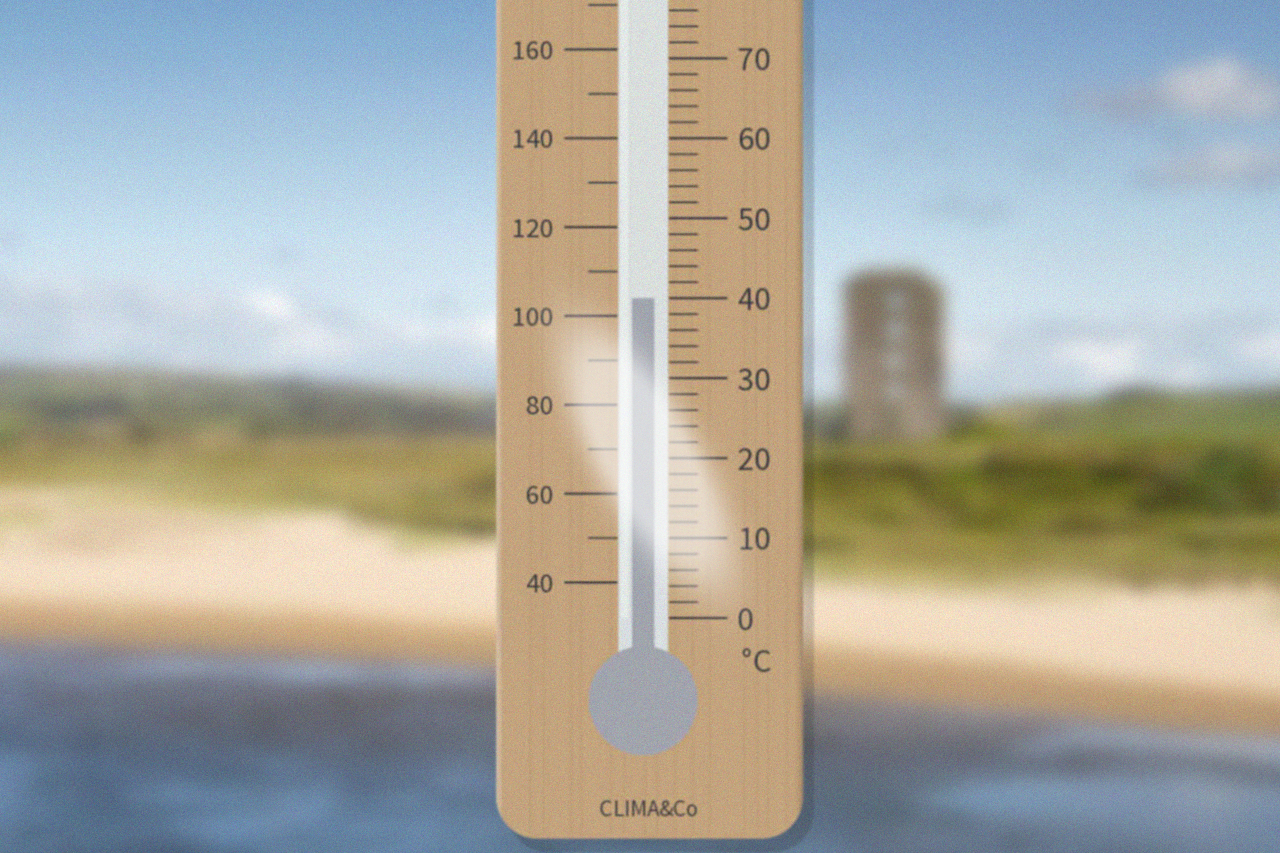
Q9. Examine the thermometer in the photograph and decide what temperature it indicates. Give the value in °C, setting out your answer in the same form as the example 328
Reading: 40
